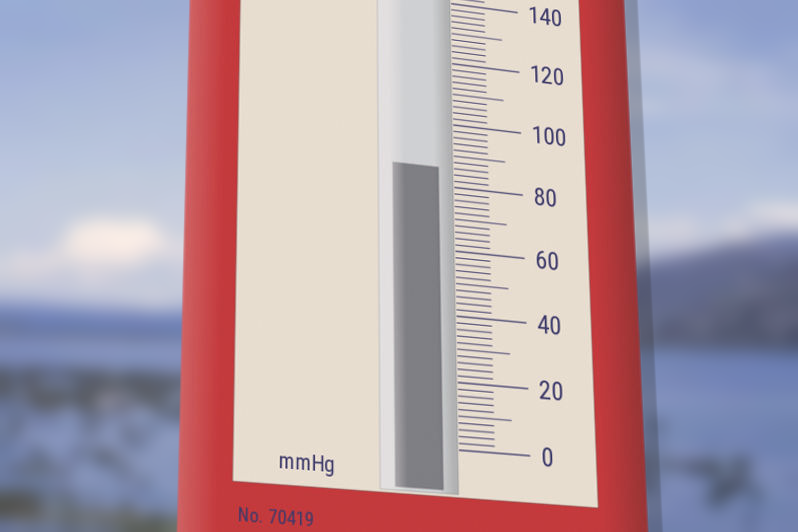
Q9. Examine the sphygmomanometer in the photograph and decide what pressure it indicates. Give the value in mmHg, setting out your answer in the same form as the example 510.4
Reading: 86
